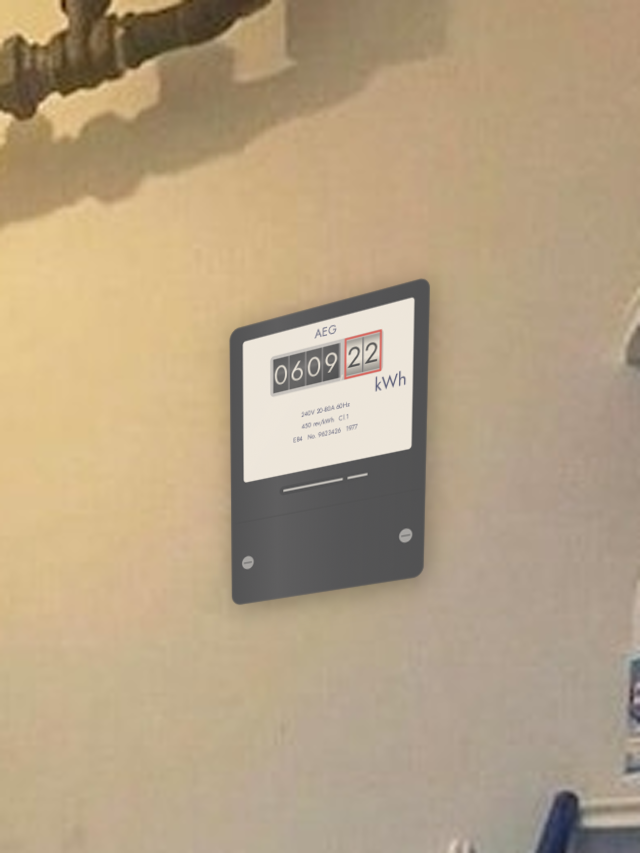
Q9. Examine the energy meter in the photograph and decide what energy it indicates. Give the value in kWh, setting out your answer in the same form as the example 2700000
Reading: 609.22
